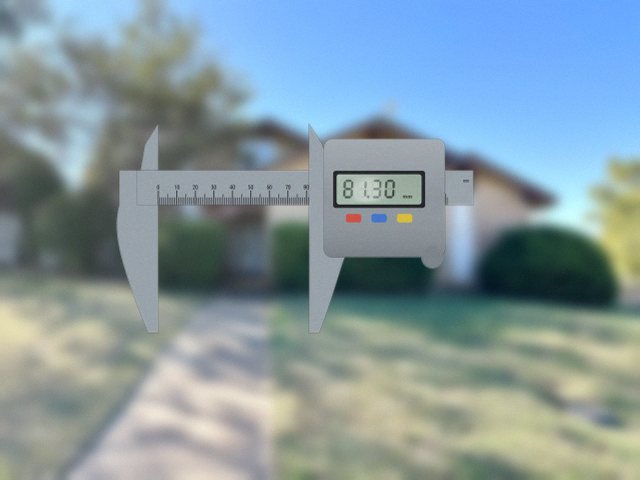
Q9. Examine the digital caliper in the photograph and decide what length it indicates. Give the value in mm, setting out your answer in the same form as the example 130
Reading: 81.30
